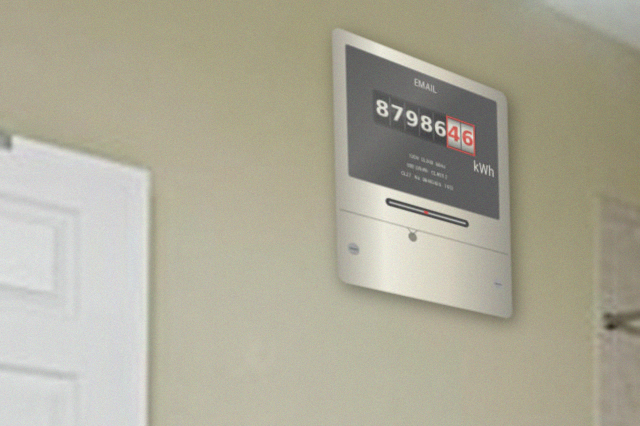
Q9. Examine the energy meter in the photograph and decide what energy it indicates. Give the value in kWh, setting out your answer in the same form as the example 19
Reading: 87986.46
